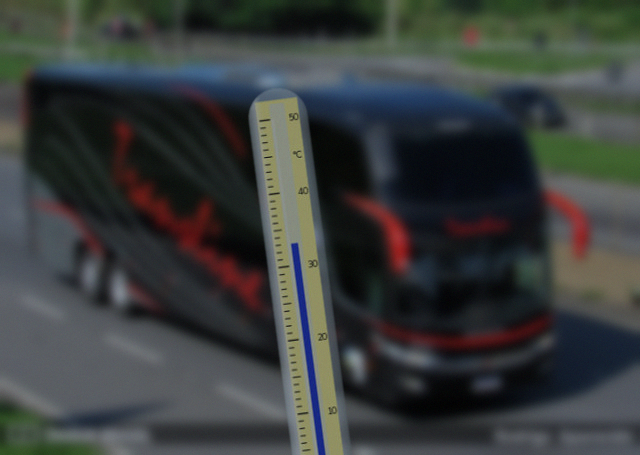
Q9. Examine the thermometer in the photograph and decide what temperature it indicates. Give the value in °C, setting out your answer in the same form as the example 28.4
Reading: 33
